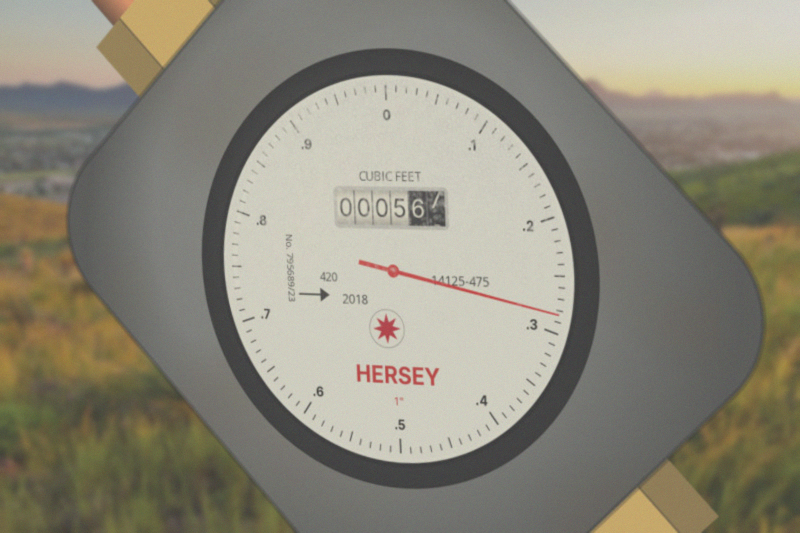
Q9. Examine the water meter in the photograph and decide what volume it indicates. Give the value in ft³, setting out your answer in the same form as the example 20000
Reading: 567.28
